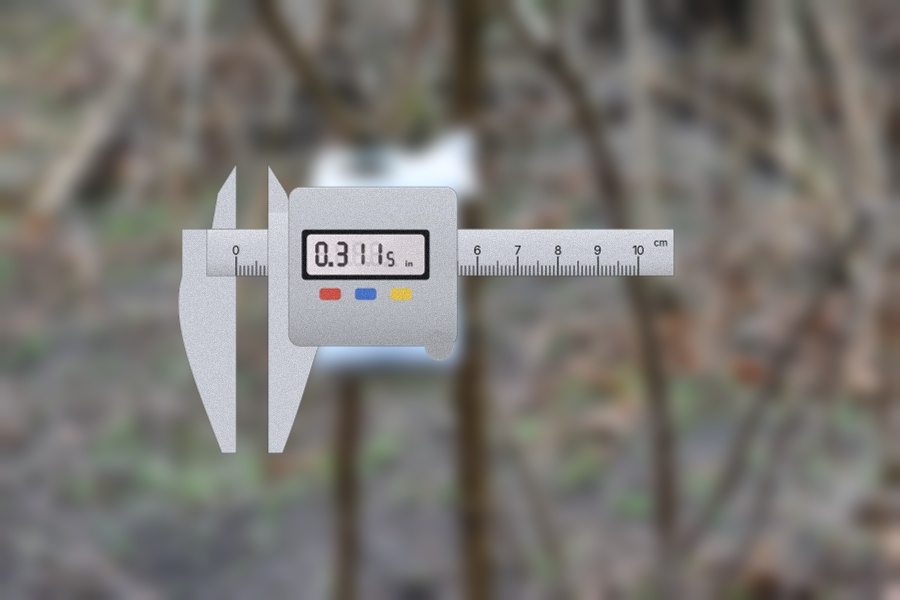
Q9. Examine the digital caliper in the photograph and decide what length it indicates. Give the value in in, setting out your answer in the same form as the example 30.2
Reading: 0.3115
